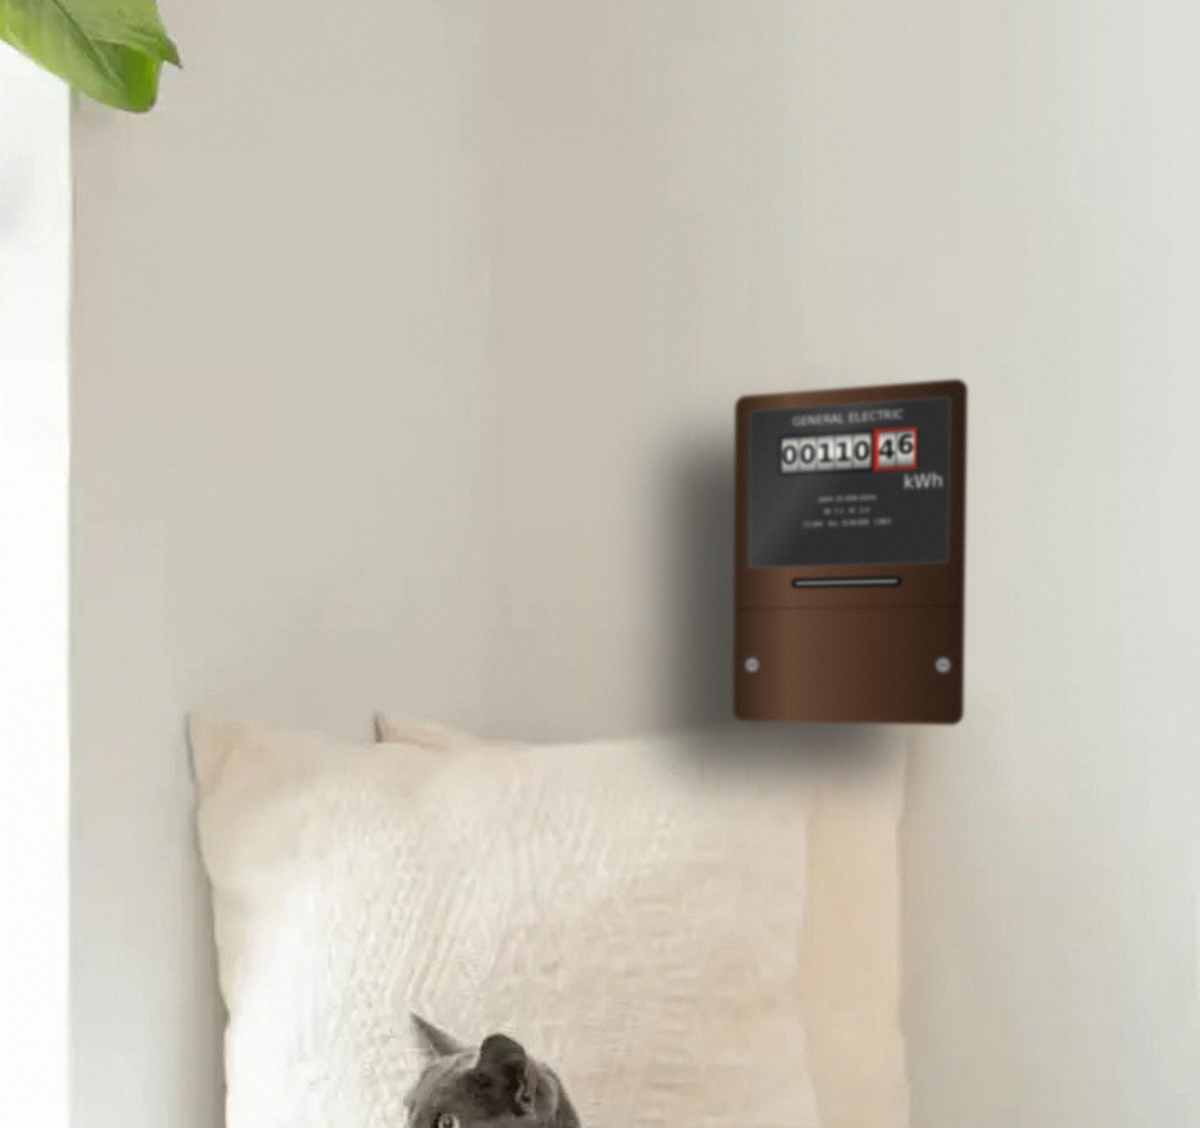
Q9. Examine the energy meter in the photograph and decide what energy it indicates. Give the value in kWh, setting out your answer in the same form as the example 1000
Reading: 110.46
